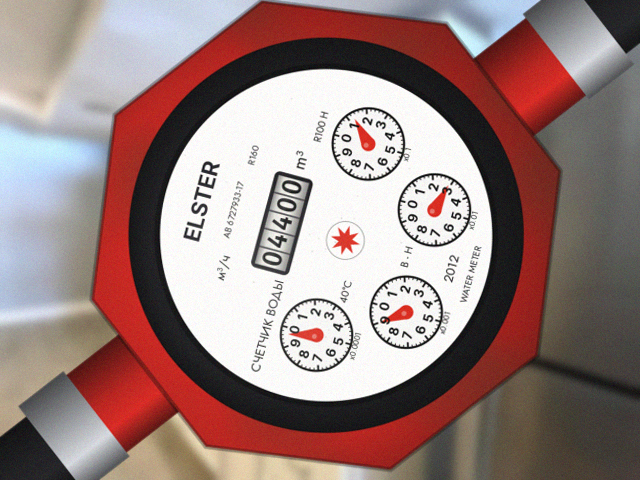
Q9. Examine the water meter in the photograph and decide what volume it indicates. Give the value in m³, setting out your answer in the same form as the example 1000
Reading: 4400.1289
